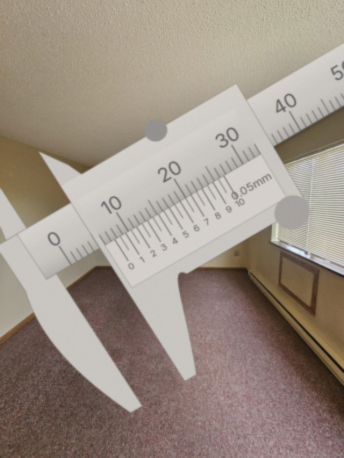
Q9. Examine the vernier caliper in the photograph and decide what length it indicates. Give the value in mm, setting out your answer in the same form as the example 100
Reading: 7.6
